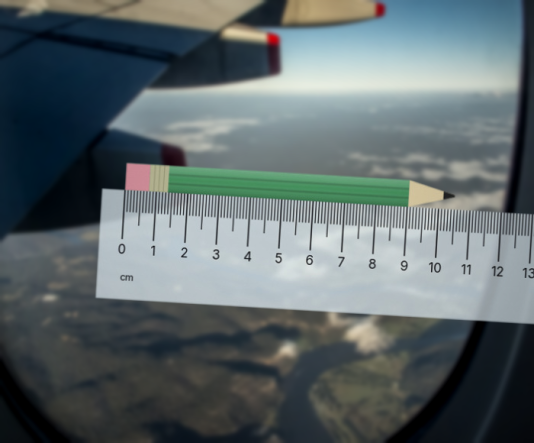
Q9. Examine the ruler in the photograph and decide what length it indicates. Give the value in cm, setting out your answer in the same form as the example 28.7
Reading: 10.5
